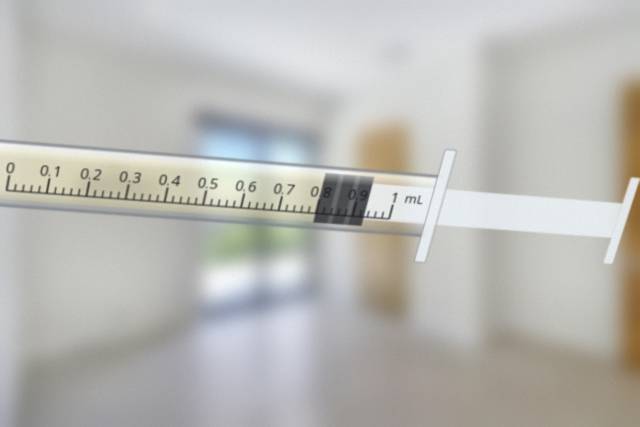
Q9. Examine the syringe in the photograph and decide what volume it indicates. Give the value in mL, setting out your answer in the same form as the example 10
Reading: 0.8
